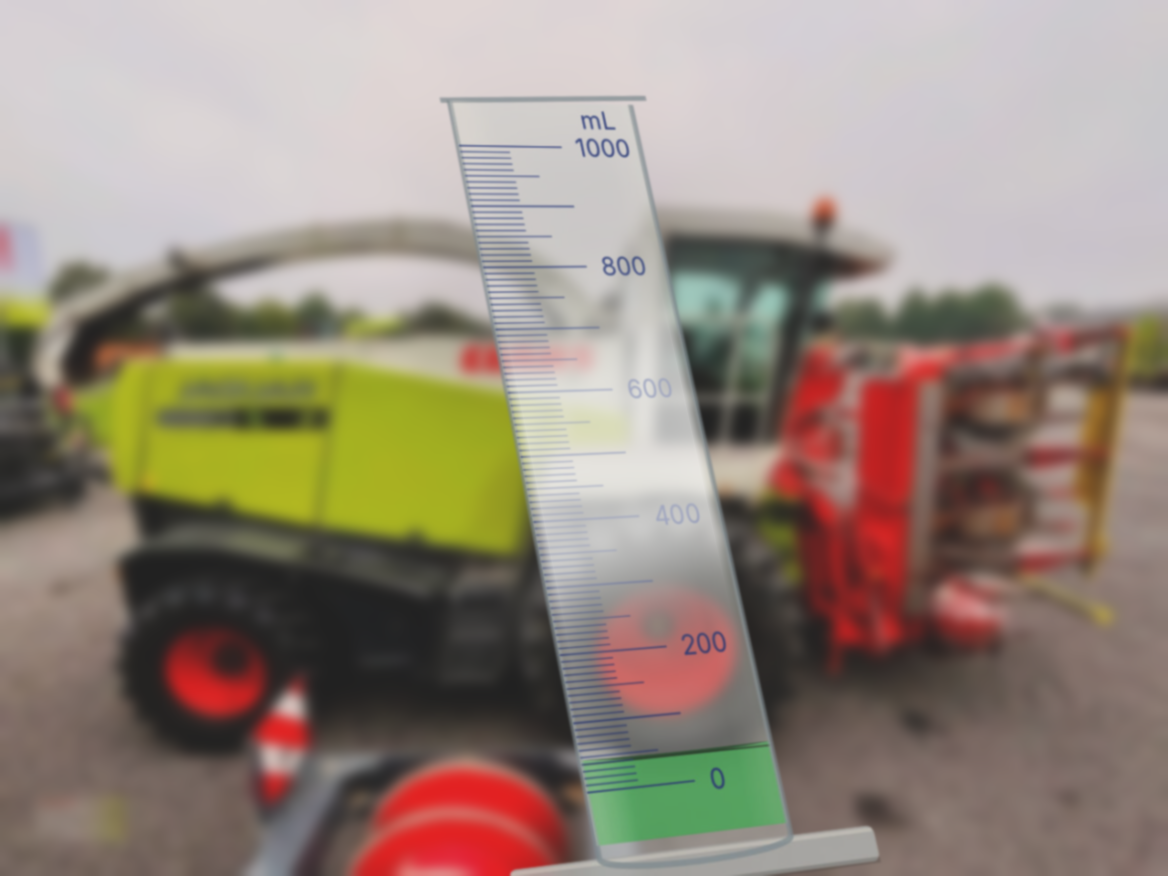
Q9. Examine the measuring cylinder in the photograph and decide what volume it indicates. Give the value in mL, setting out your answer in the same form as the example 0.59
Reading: 40
